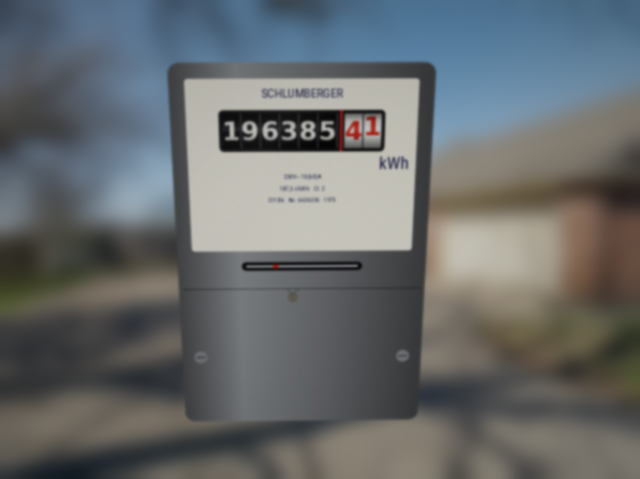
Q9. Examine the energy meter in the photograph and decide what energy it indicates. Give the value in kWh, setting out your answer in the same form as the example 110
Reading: 196385.41
